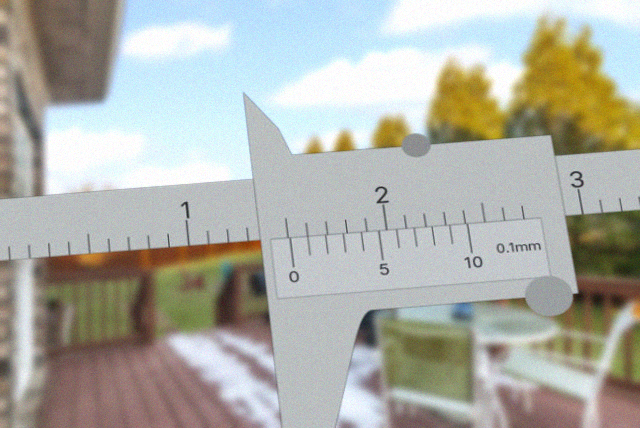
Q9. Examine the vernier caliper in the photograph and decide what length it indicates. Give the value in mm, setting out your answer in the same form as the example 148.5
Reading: 15.1
